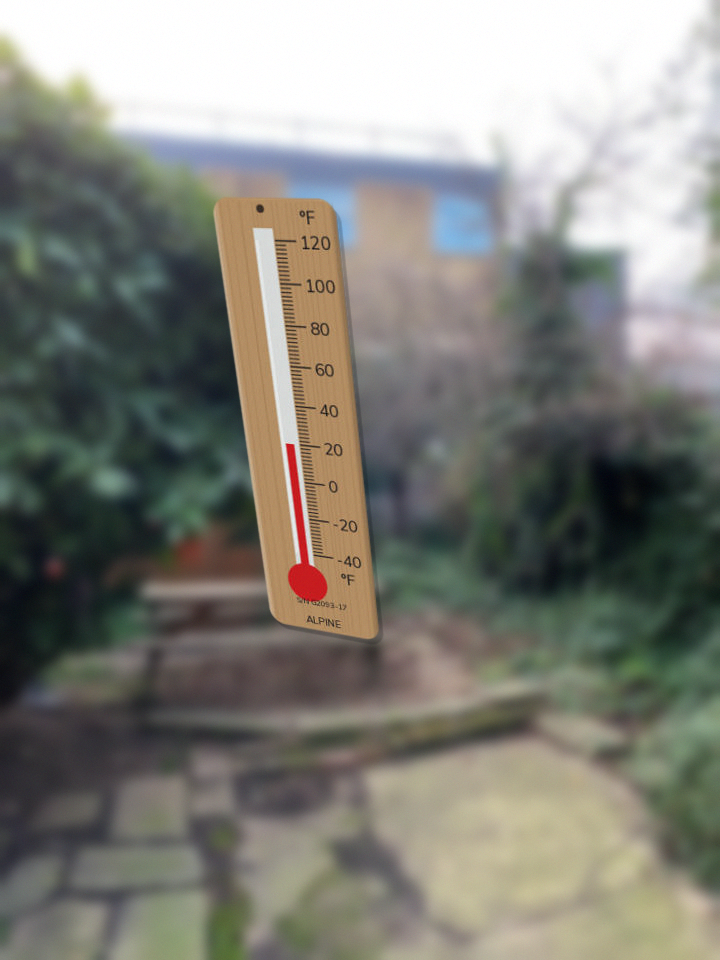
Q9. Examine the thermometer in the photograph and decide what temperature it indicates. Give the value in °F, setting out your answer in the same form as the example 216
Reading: 20
